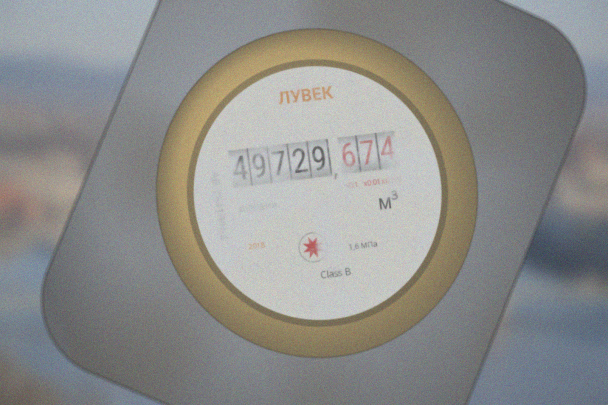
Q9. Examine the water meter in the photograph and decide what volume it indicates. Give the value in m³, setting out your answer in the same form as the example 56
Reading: 49729.674
